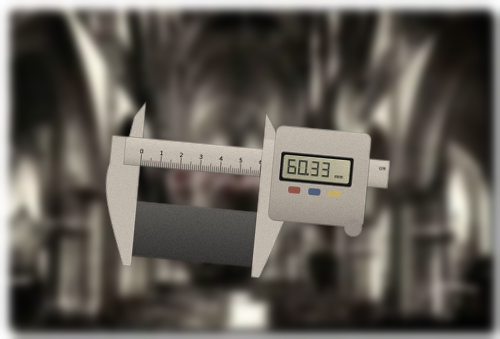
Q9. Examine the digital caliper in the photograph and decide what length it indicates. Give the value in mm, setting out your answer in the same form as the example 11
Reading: 60.33
